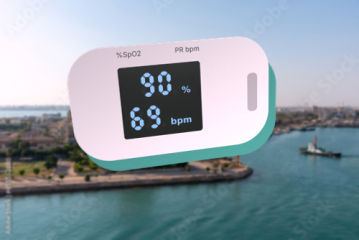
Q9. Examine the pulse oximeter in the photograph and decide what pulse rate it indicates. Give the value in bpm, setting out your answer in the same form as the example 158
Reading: 69
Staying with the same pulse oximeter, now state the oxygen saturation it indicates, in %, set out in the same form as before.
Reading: 90
